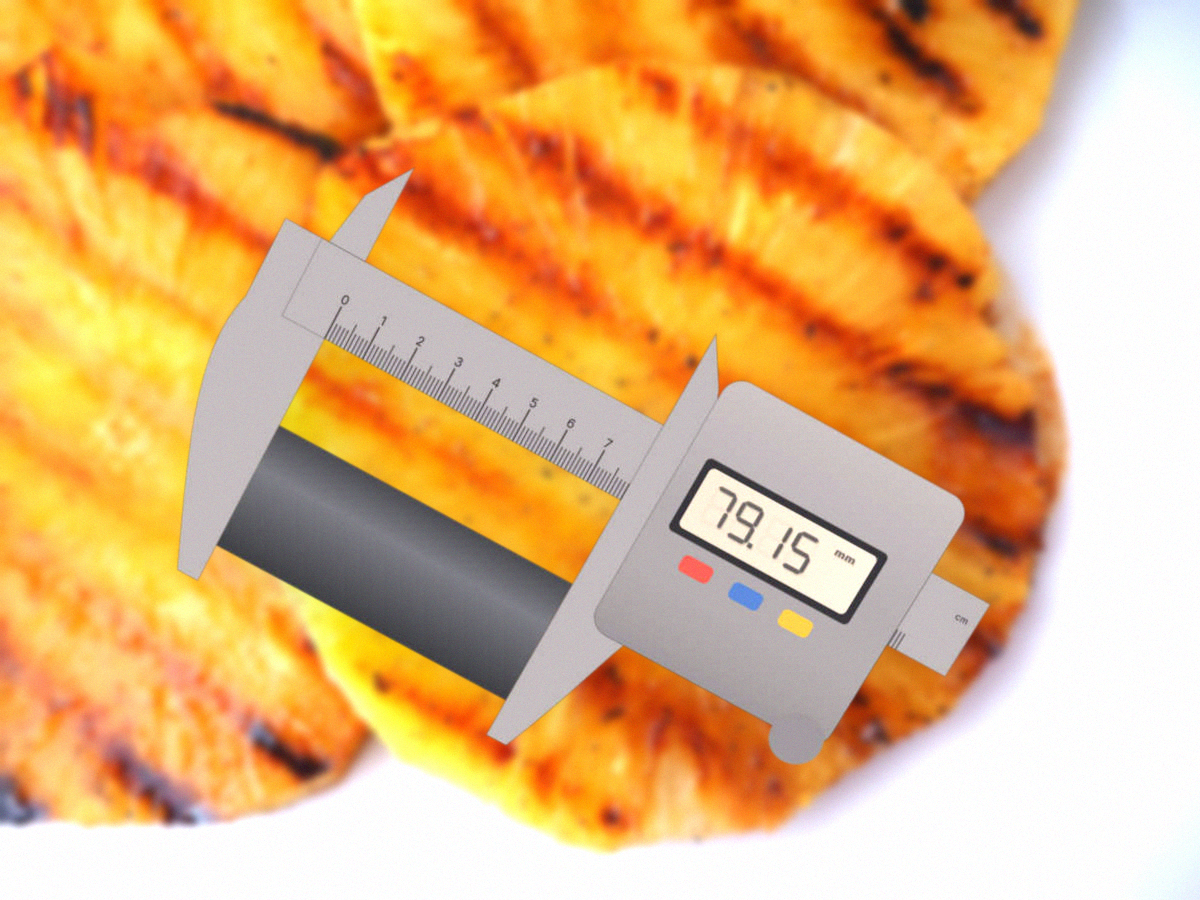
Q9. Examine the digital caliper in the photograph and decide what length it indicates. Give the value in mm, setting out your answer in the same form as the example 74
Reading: 79.15
